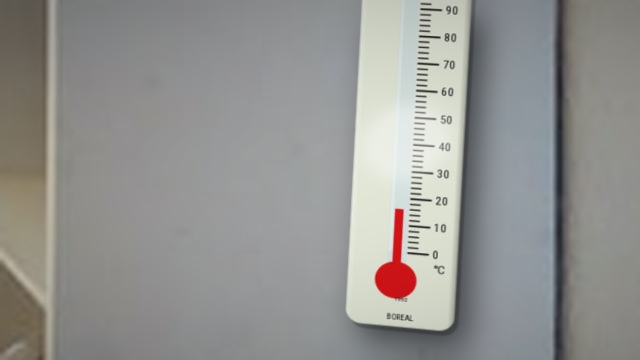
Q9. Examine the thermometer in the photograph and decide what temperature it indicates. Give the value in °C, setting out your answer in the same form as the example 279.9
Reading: 16
